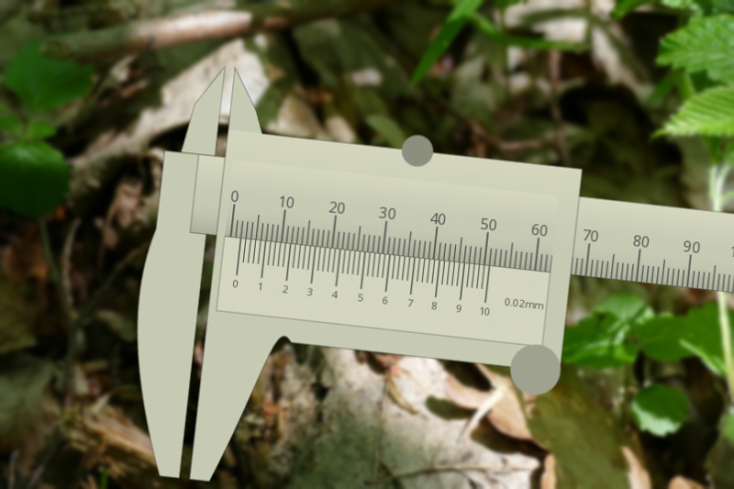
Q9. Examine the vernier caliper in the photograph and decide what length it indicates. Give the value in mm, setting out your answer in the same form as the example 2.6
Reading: 2.0
